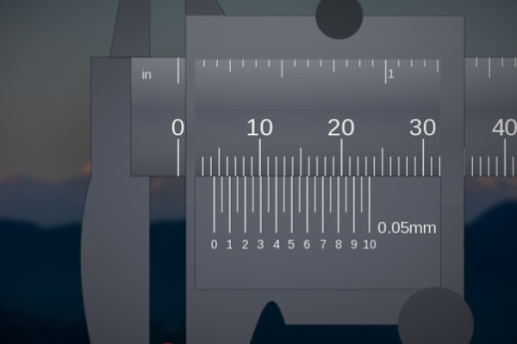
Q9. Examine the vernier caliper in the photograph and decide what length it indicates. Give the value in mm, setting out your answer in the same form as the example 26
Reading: 4.4
